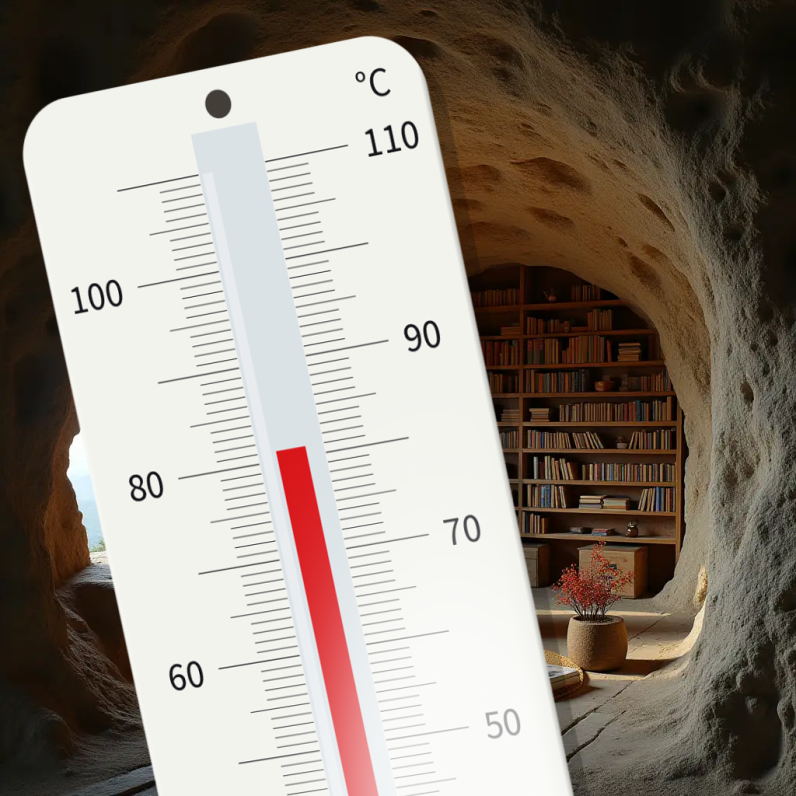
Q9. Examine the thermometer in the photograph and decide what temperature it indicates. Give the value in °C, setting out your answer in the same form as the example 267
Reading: 81
